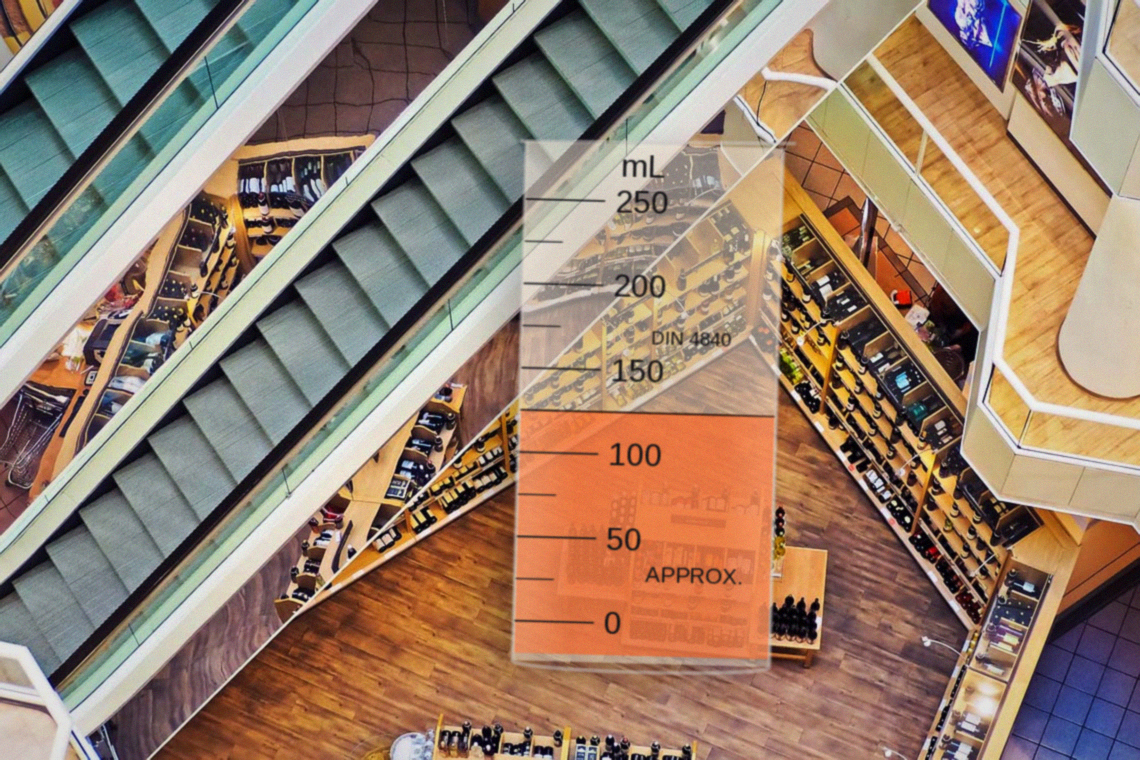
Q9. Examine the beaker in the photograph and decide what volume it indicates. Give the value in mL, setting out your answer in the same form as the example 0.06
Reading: 125
